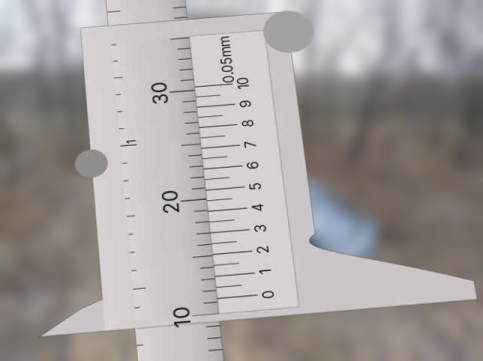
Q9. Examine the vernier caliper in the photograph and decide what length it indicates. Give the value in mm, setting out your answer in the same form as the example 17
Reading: 11.3
